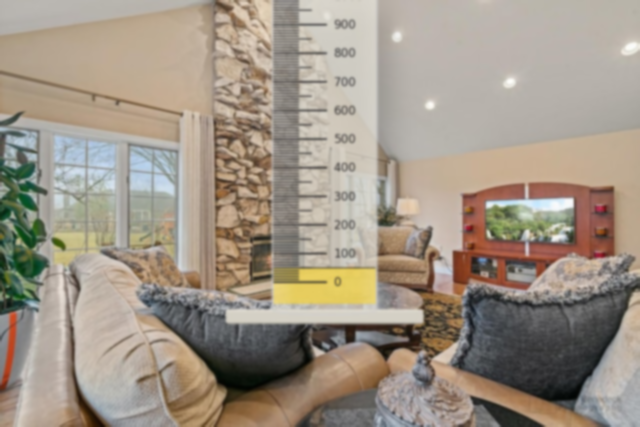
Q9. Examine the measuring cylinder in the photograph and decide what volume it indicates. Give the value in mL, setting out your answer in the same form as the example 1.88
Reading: 50
